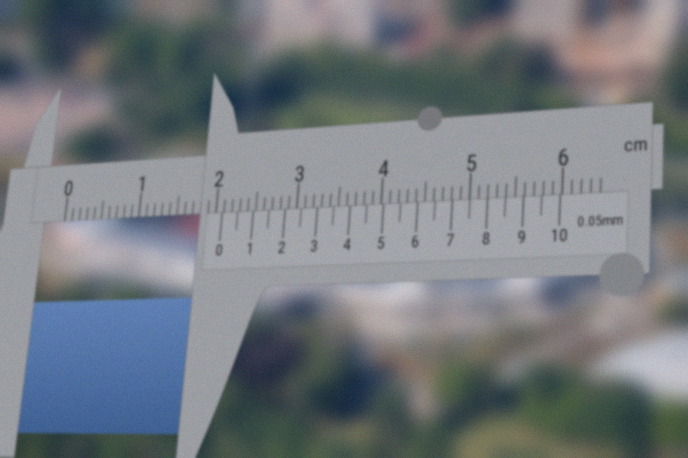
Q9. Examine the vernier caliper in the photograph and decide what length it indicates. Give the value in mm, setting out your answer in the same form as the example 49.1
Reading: 20.8
